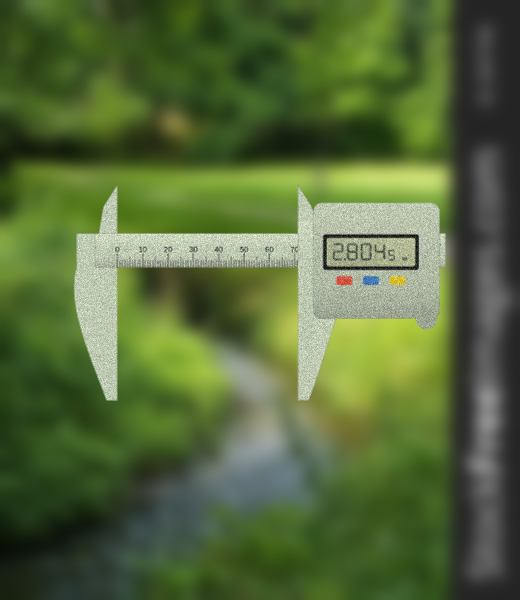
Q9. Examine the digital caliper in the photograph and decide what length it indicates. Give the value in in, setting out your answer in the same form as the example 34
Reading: 2.8045
